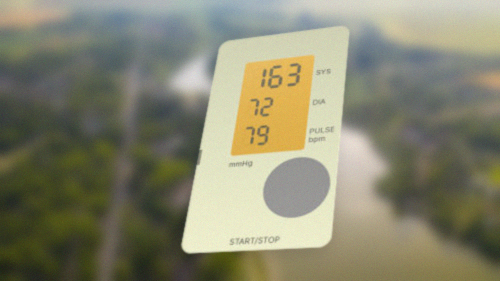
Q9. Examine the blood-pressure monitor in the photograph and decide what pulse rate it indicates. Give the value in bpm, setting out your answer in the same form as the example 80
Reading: 79
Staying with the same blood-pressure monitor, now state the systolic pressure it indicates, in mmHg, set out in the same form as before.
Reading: 163
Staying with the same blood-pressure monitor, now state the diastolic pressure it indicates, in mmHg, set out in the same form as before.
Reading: 72
